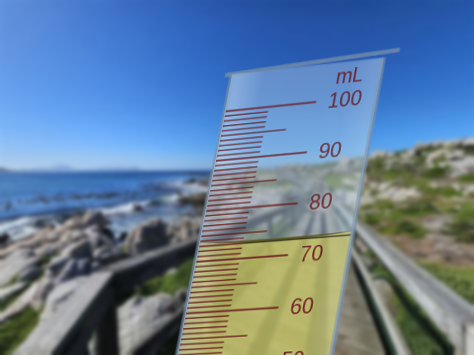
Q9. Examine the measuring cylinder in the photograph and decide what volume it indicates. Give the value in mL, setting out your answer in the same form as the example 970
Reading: 73
